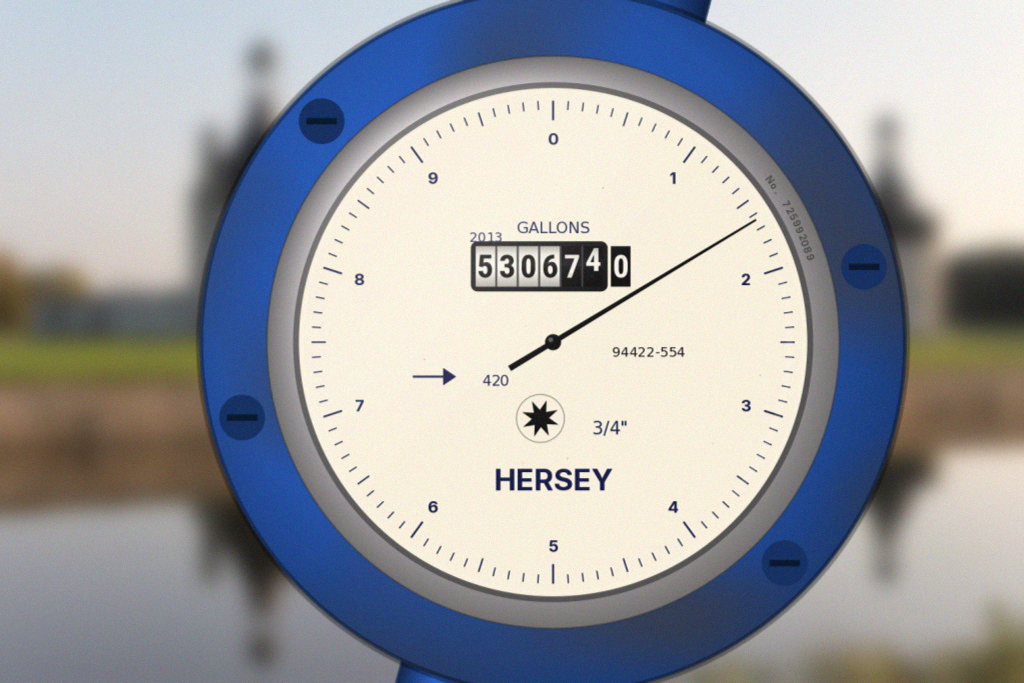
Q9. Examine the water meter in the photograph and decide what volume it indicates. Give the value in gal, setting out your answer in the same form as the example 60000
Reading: 5306741.6
